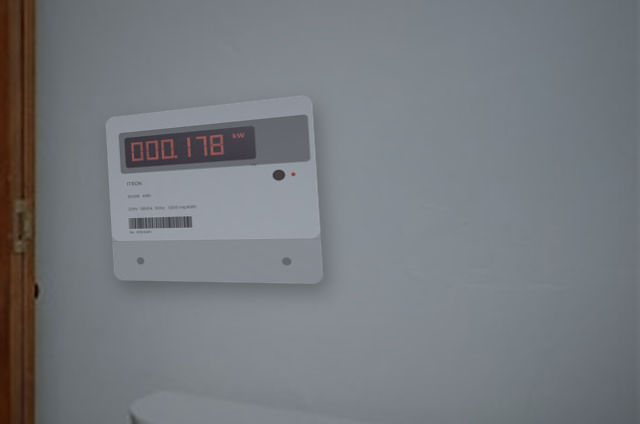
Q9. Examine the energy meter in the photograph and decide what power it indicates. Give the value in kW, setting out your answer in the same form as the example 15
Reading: 0.178
